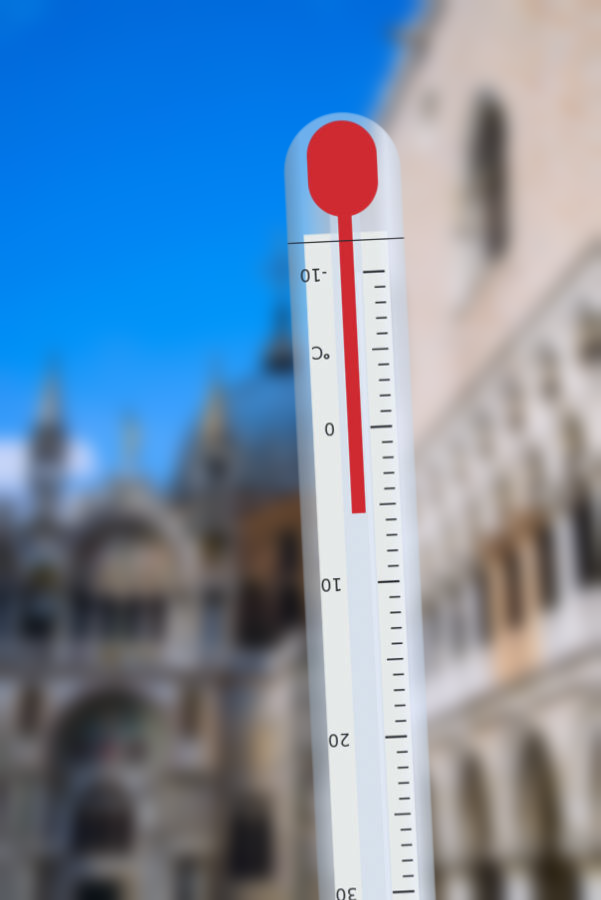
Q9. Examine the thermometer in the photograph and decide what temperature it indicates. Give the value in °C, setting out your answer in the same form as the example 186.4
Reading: 5.5
